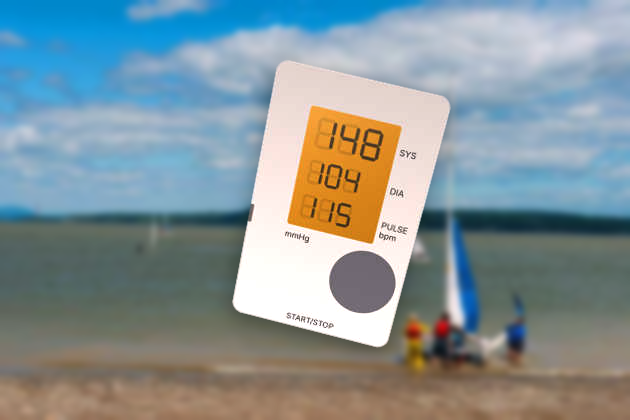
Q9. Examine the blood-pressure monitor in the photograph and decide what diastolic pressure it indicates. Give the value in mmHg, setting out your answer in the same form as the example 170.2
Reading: 104
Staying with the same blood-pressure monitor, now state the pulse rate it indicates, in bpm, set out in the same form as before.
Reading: 115
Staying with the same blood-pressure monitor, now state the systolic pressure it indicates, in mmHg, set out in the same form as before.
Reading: 148
